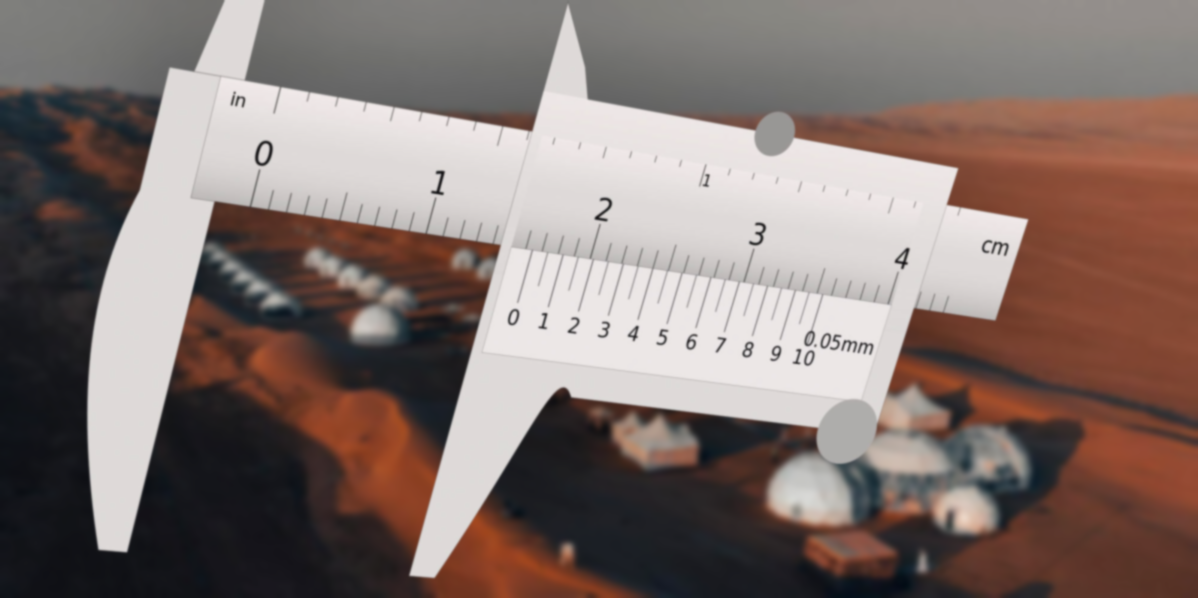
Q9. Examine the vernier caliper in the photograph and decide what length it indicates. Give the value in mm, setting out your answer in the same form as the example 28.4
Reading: 16.4
